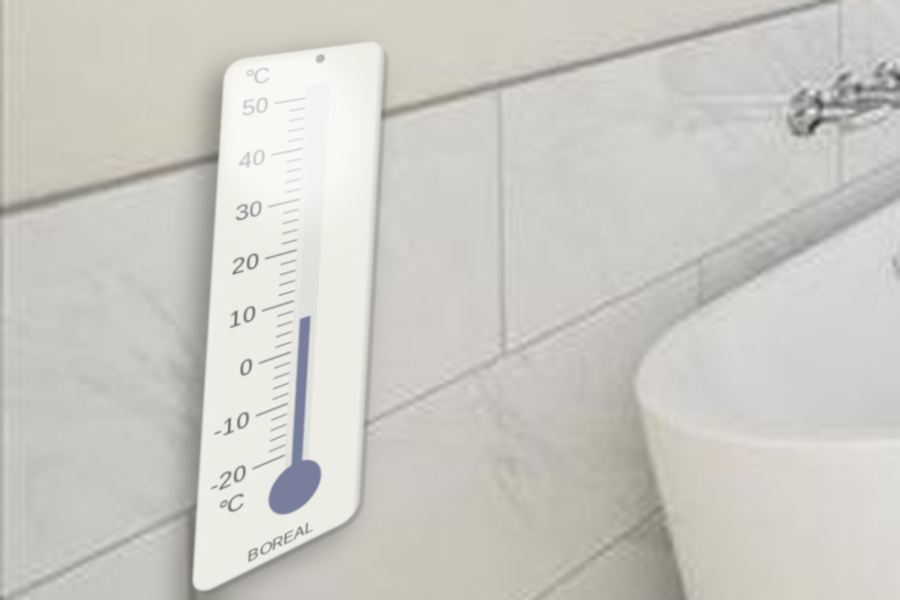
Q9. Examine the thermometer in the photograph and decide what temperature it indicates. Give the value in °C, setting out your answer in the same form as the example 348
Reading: 6
